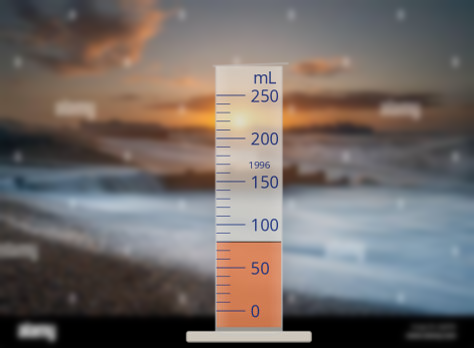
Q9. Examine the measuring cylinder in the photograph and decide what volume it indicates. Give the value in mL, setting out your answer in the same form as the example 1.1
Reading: 80
